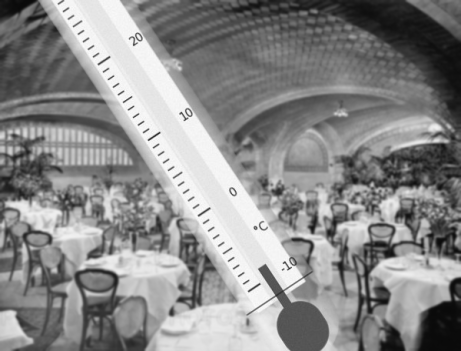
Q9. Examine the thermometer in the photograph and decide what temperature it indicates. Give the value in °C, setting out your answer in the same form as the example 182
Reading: -8.5
